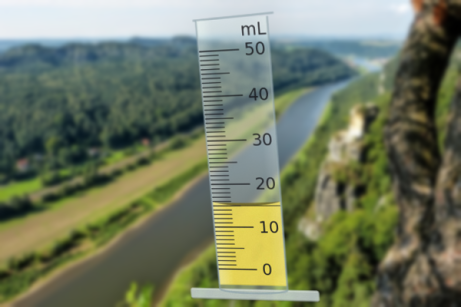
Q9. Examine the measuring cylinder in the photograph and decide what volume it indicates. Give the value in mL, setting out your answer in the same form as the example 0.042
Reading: 15
